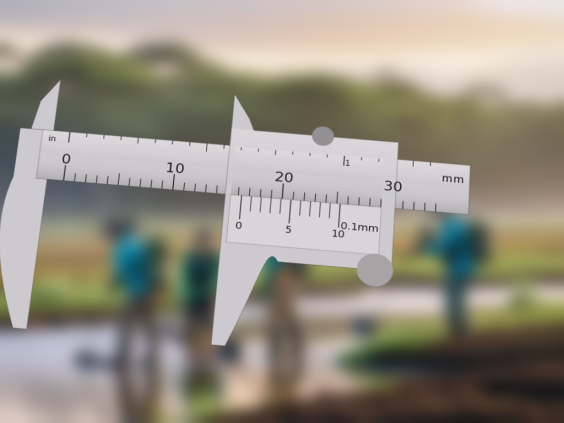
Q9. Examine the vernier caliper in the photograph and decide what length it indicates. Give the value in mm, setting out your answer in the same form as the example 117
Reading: 16.3
